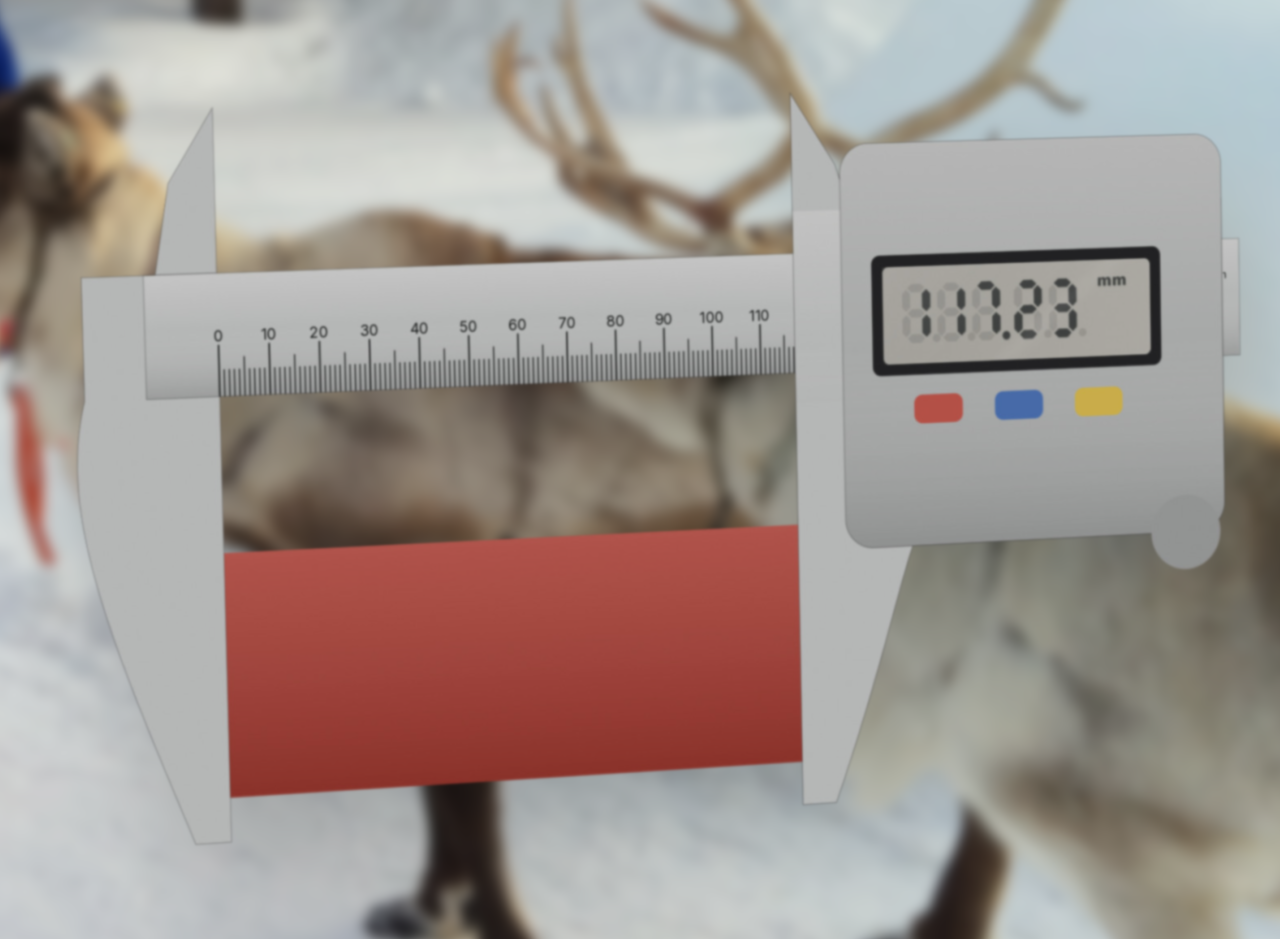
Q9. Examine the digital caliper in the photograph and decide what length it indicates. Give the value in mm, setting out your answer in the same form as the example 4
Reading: 117.23
